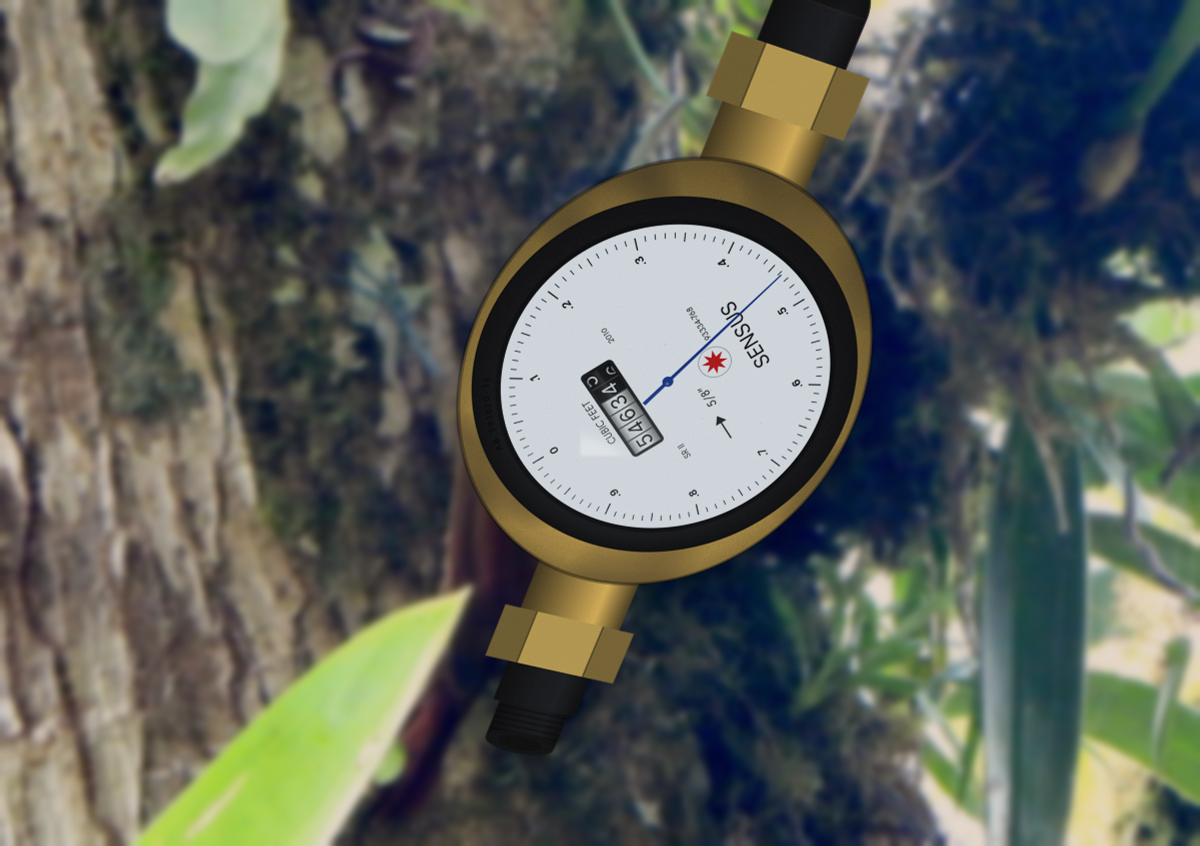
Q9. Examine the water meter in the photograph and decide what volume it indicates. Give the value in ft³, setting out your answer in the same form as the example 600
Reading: 546345.46
